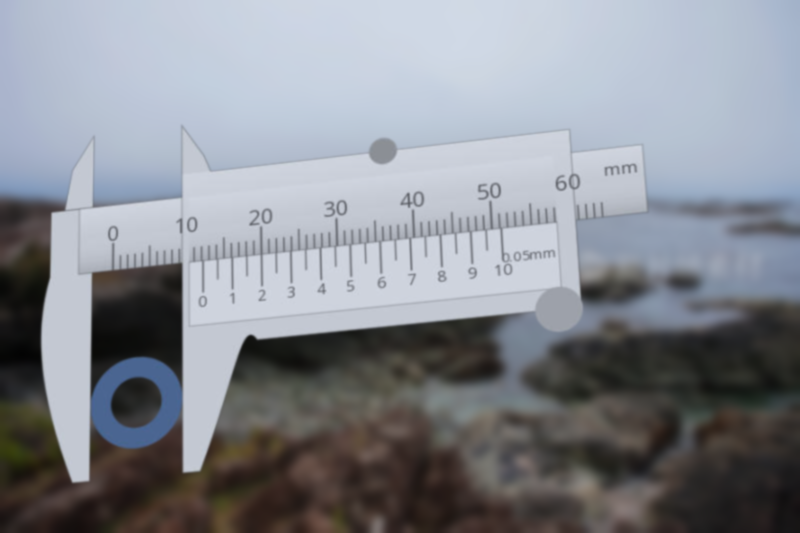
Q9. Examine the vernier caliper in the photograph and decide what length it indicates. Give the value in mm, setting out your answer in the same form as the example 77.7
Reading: 12.2
